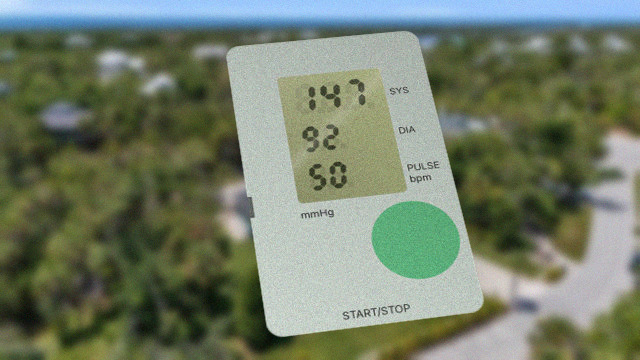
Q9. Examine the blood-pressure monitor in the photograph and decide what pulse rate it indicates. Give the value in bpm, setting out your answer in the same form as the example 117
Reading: 50
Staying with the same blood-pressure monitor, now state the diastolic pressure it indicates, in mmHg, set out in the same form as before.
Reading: 92
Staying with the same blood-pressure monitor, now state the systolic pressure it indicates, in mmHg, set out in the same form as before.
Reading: 147
